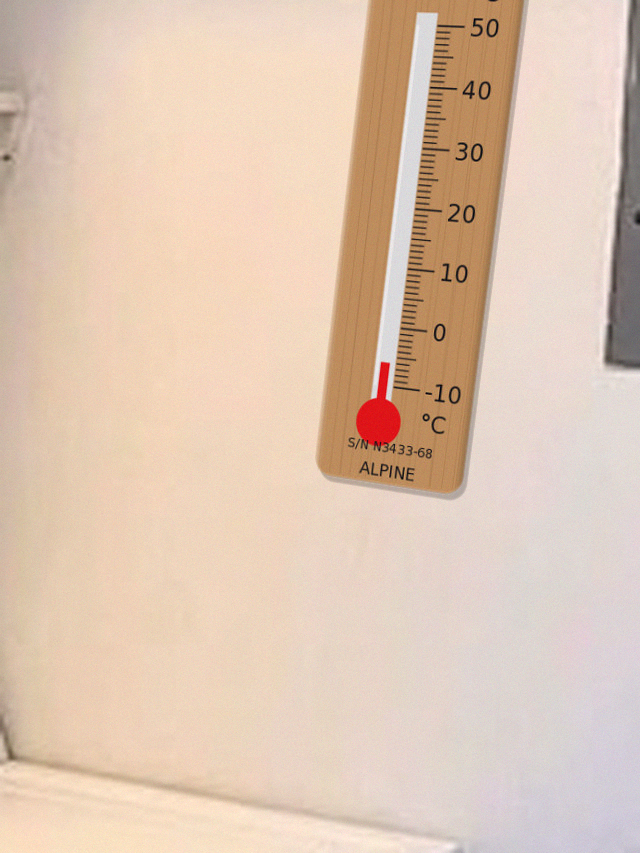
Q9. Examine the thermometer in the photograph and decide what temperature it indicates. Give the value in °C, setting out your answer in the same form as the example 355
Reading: -6
